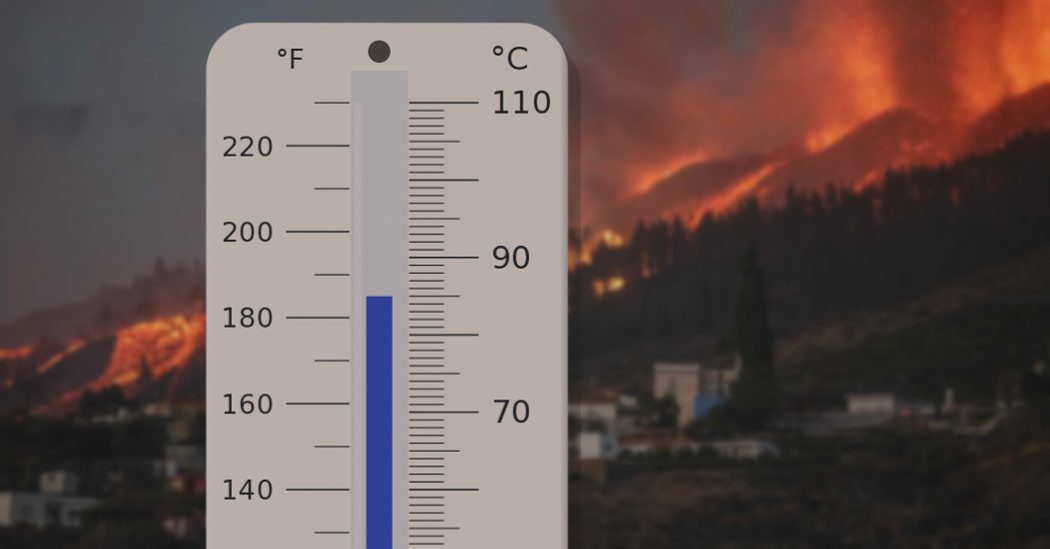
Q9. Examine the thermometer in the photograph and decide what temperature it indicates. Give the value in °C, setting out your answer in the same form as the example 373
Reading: 85
